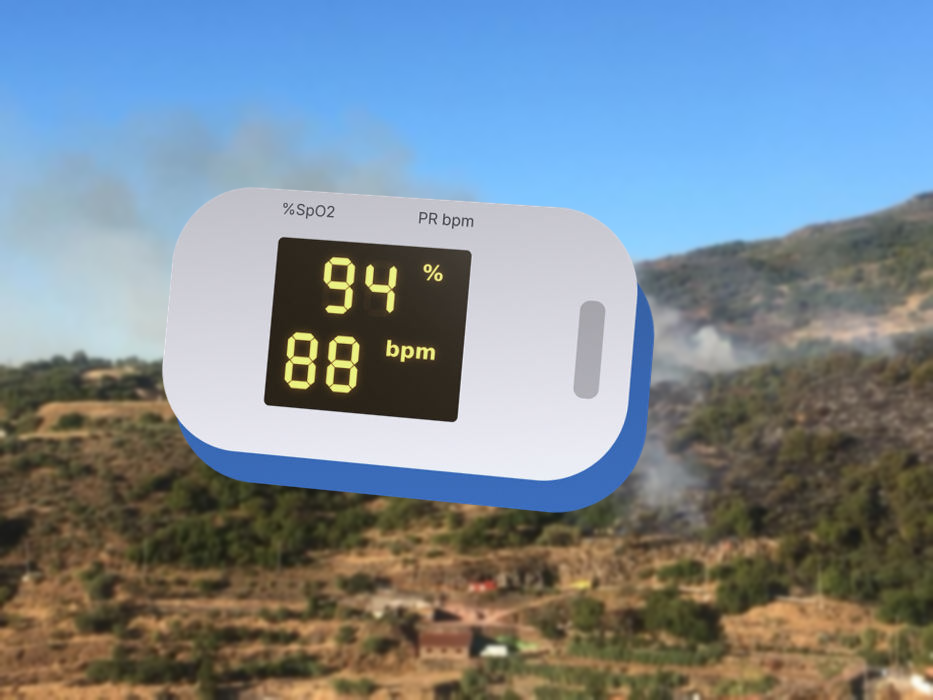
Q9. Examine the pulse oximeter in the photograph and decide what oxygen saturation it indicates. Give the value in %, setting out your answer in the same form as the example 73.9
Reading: 94
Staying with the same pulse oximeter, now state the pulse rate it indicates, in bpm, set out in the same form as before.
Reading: 88
